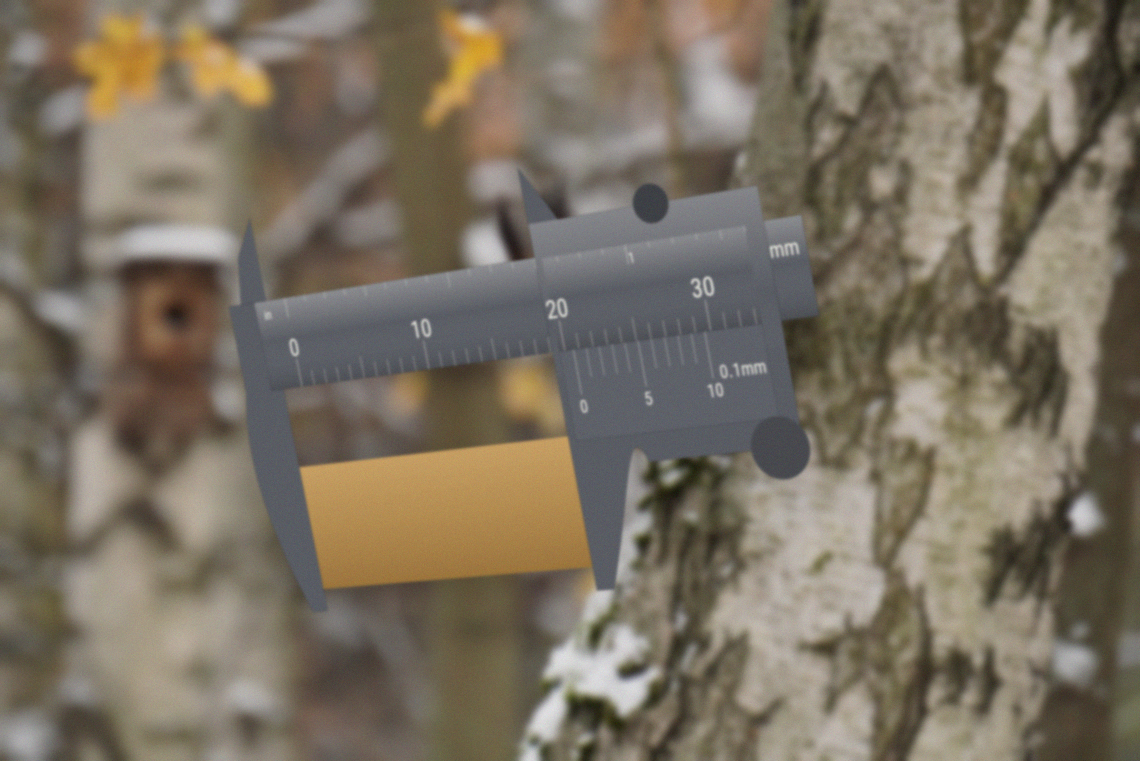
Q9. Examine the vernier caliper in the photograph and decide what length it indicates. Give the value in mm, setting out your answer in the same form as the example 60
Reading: 20.6
